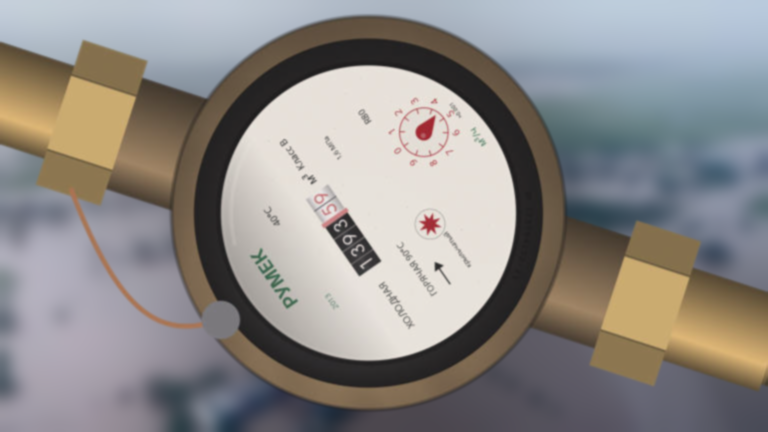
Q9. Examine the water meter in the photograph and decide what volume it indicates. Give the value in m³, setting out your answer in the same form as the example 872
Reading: 1393.594
